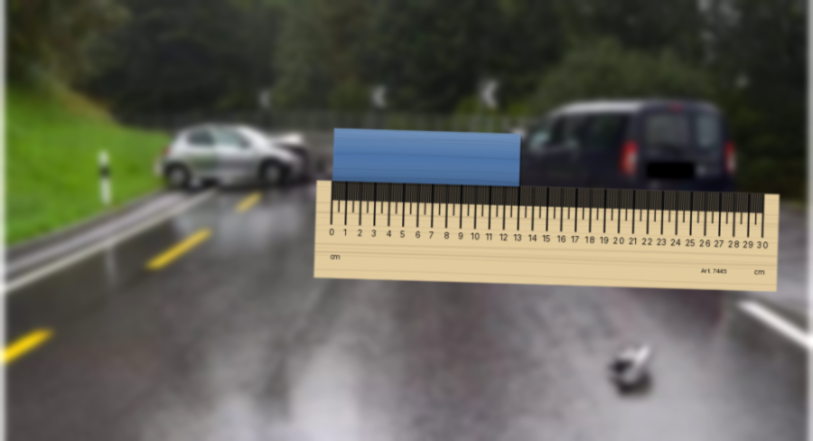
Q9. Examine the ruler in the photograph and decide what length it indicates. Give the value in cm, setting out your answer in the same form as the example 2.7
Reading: 13
